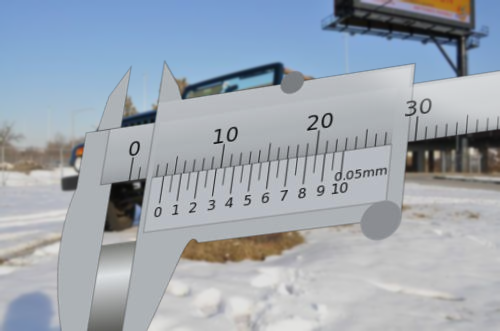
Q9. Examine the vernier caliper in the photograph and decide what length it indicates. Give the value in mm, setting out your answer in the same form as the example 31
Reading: 3.8
